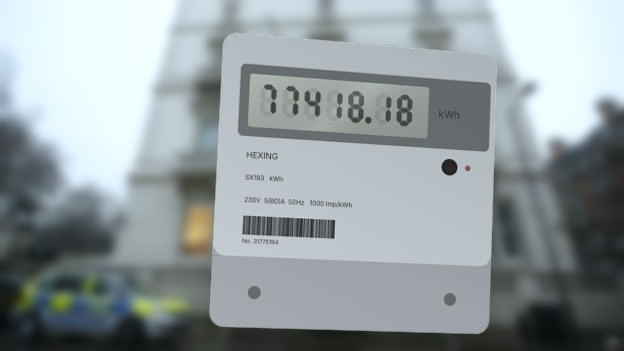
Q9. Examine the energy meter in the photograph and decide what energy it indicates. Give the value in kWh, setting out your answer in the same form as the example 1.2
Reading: 77418.18
